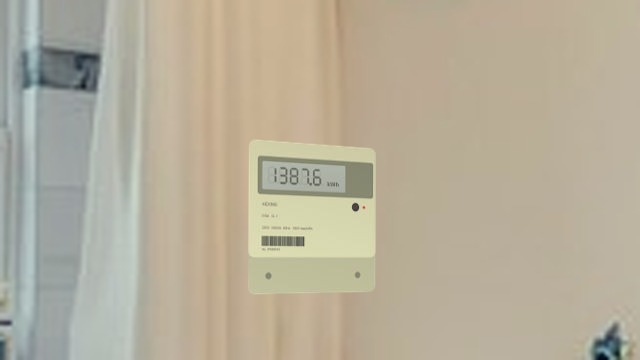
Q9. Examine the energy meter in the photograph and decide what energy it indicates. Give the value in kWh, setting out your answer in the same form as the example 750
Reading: 1387.6
